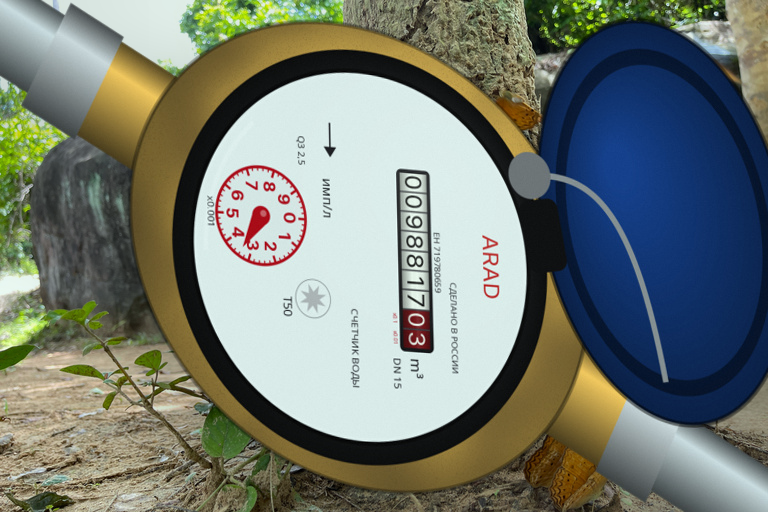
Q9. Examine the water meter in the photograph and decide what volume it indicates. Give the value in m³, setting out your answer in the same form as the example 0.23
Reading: 98817.033
